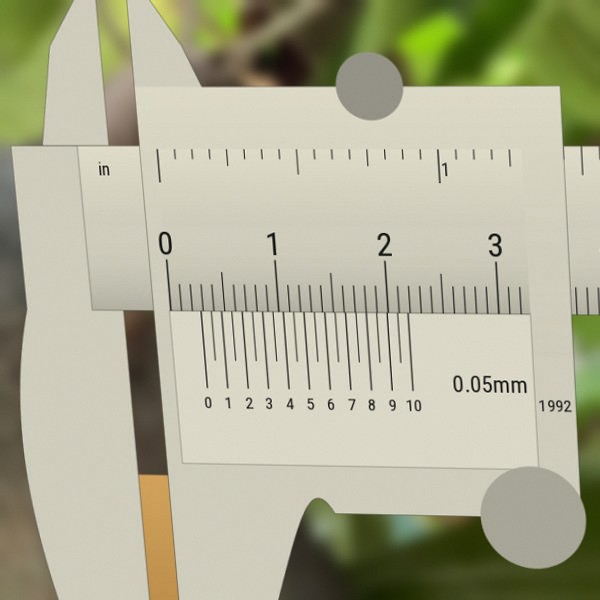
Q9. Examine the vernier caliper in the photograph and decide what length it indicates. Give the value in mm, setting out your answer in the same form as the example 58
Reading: 2.8
